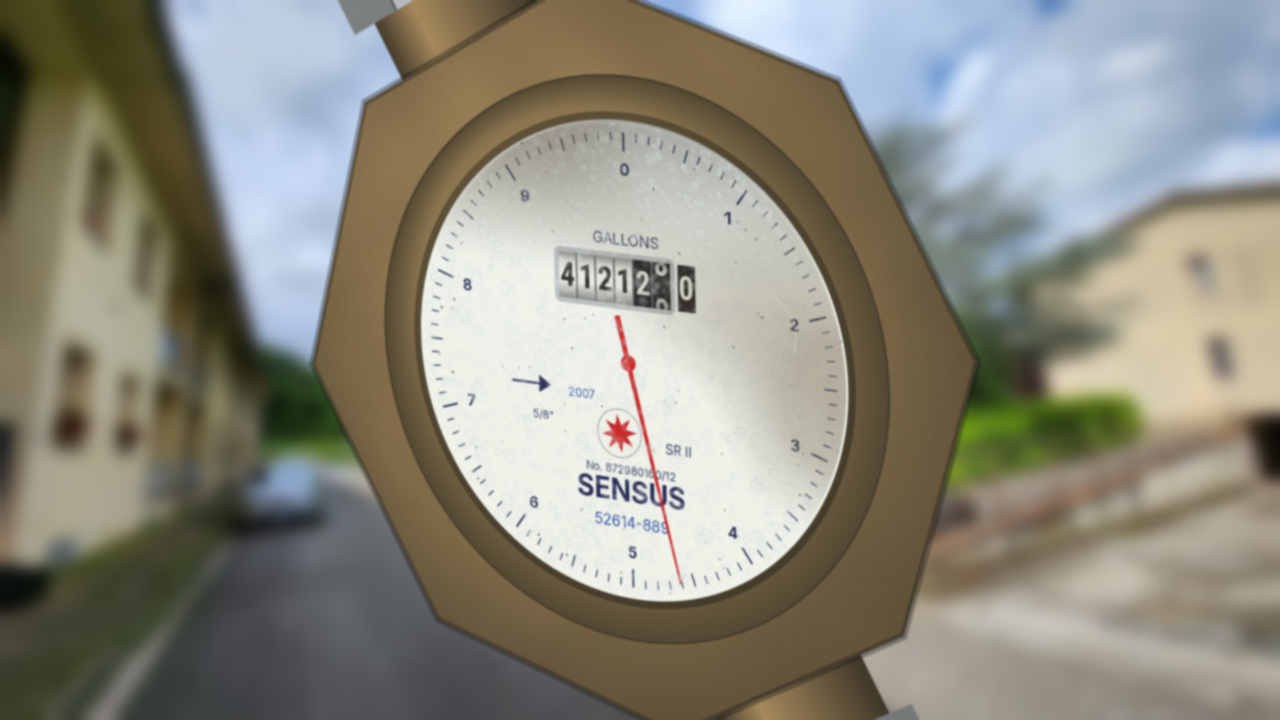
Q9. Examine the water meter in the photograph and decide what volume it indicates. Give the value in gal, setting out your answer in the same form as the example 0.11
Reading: 4121284.6
